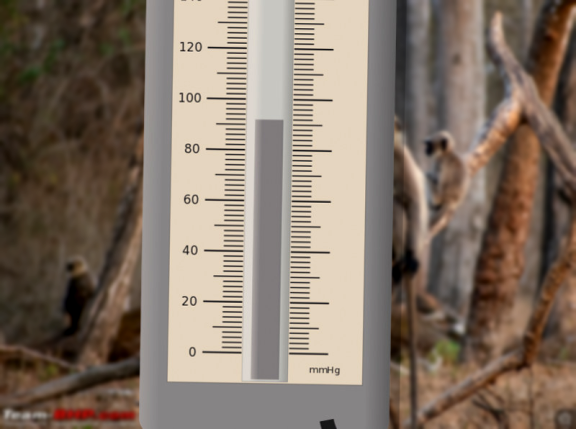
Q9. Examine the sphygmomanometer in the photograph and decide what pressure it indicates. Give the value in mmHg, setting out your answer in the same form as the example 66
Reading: 92
